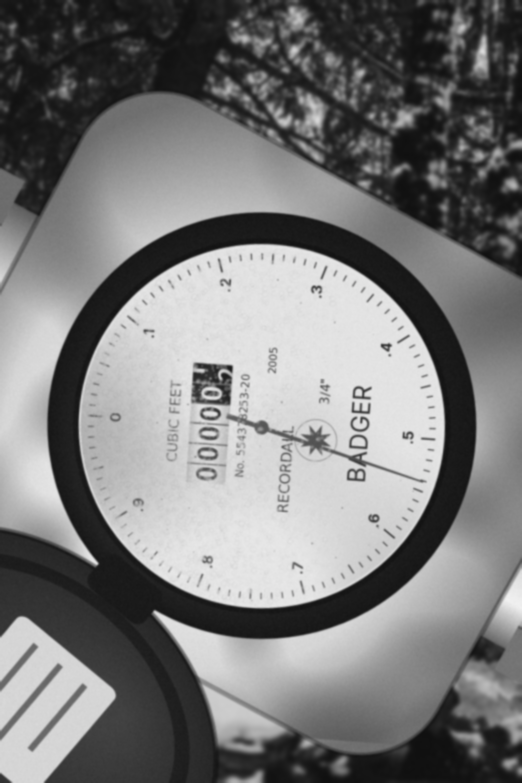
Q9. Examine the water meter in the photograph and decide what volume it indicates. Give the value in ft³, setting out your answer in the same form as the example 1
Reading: 1.54
